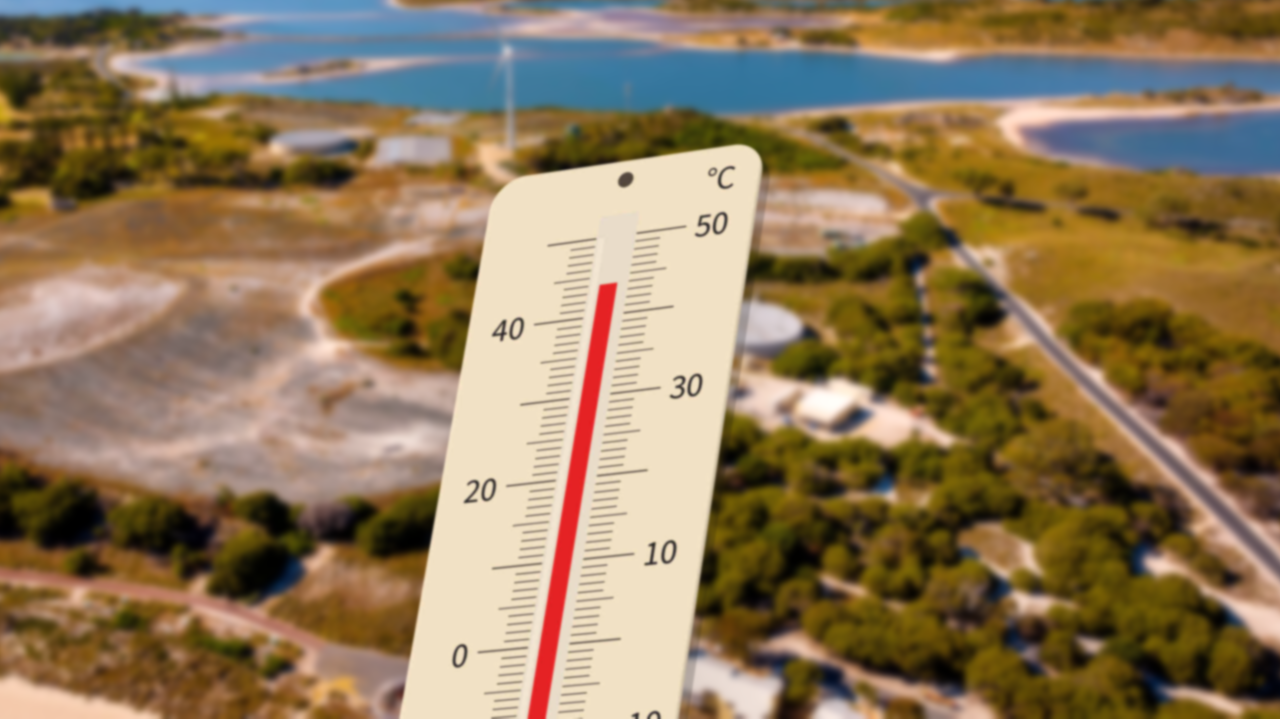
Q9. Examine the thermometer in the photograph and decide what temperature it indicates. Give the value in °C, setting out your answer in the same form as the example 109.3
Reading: 44
